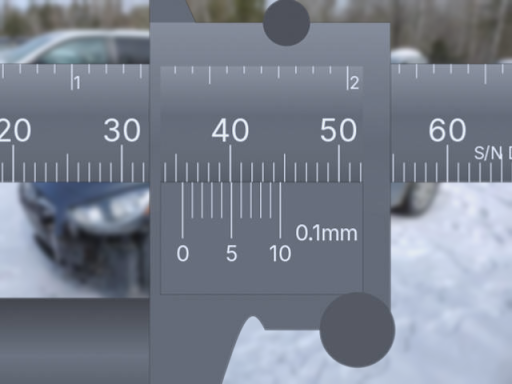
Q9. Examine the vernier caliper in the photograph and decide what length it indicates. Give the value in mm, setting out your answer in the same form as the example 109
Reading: 35.6
